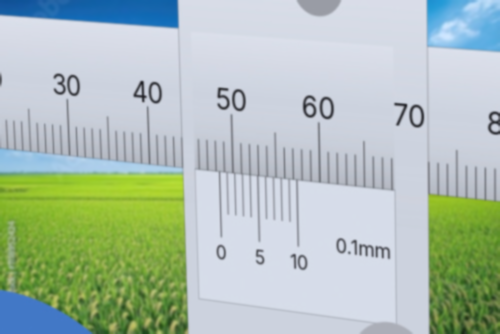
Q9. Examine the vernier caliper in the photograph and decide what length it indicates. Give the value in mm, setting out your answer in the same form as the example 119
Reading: 48.4
